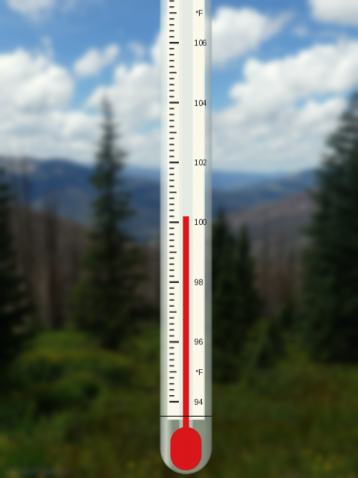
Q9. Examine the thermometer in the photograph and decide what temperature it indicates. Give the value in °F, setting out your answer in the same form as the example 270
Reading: 100.2
